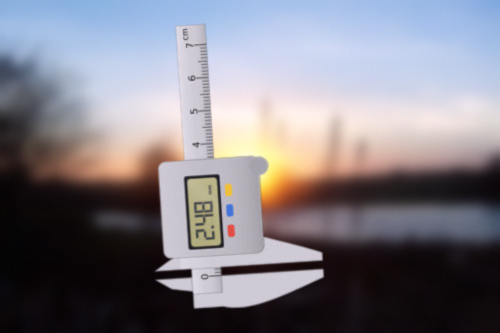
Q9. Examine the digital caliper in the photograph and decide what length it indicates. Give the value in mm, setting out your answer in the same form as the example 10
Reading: 2.48
